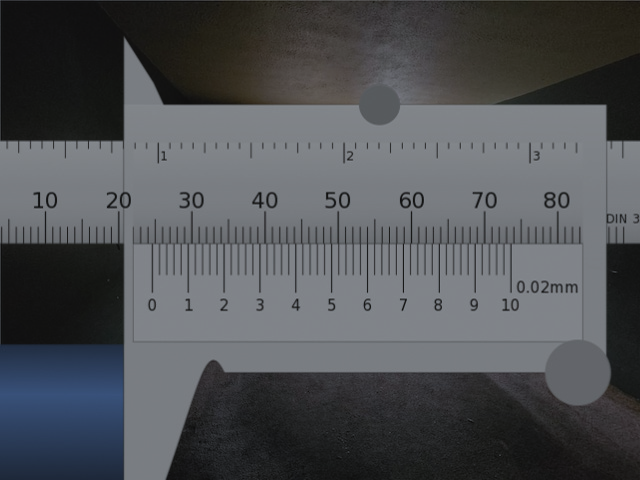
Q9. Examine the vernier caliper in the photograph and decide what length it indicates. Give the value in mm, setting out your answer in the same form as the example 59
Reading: 24.6
